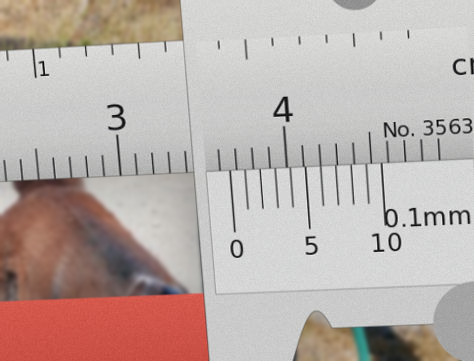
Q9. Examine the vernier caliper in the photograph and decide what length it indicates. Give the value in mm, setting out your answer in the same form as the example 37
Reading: 36.6
